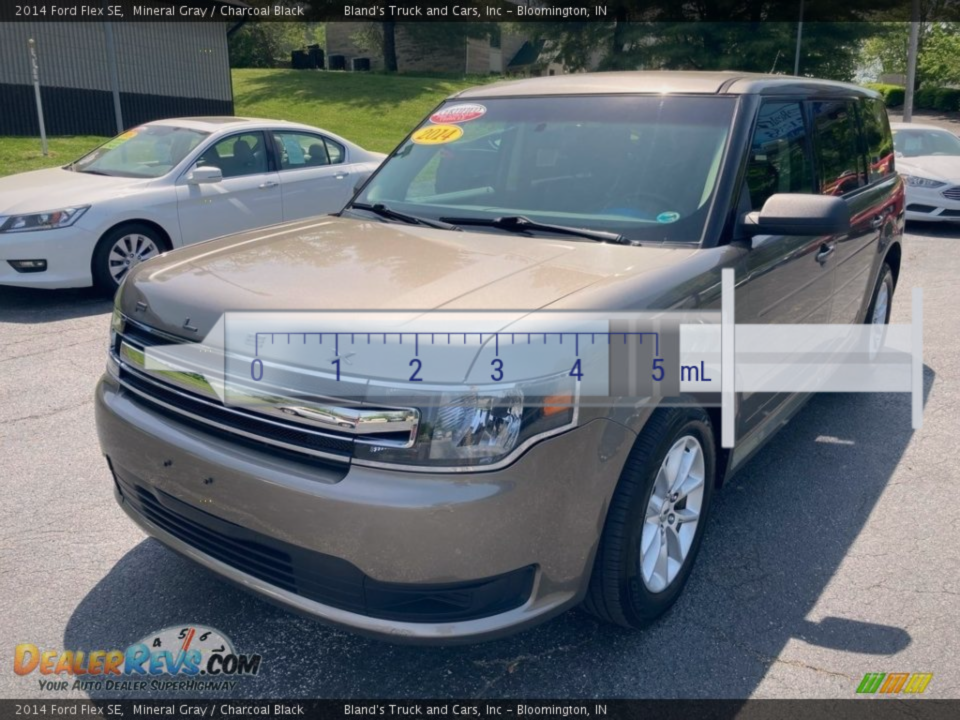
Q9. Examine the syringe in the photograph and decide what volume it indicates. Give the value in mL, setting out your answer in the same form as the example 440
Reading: 4.4
